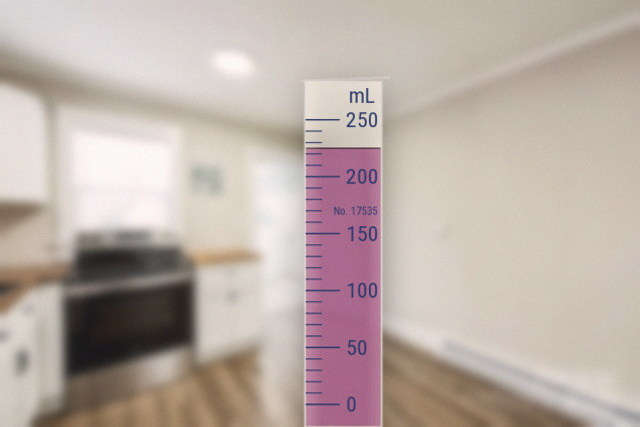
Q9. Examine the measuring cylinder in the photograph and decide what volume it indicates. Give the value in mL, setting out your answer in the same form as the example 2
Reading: 225
